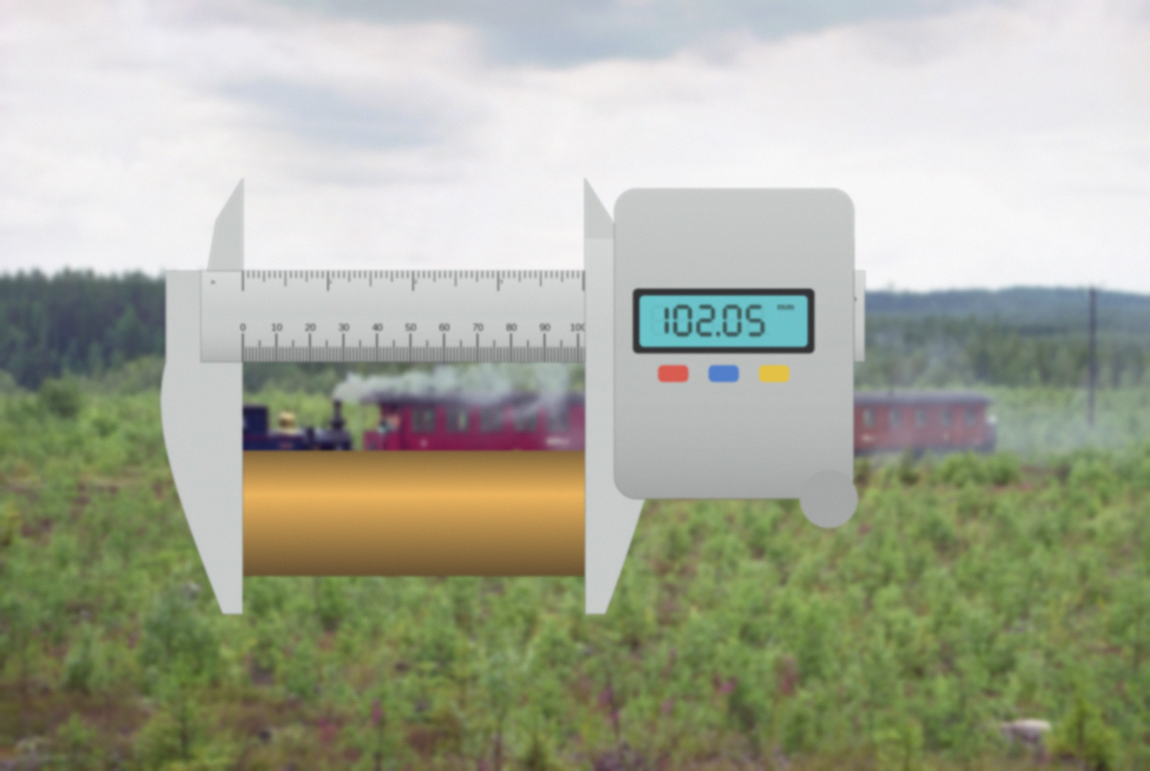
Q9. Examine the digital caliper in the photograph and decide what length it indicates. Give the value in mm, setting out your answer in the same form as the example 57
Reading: 102.05
